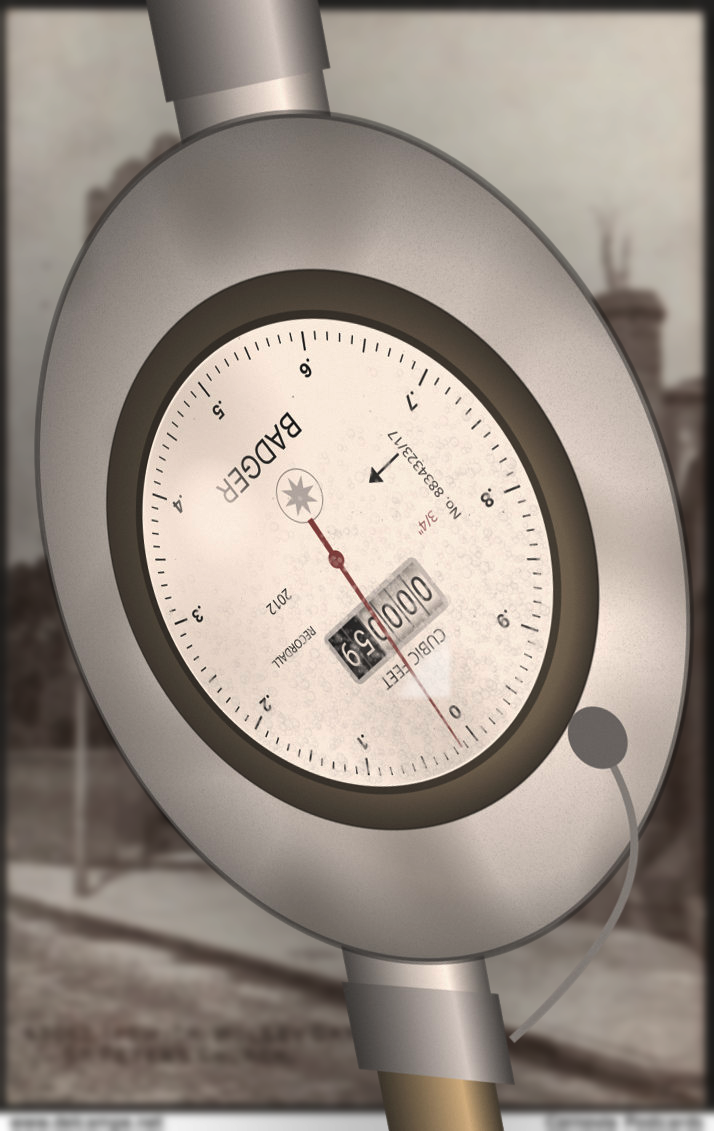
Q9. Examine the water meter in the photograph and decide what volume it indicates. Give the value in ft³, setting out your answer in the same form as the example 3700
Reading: 59.01
